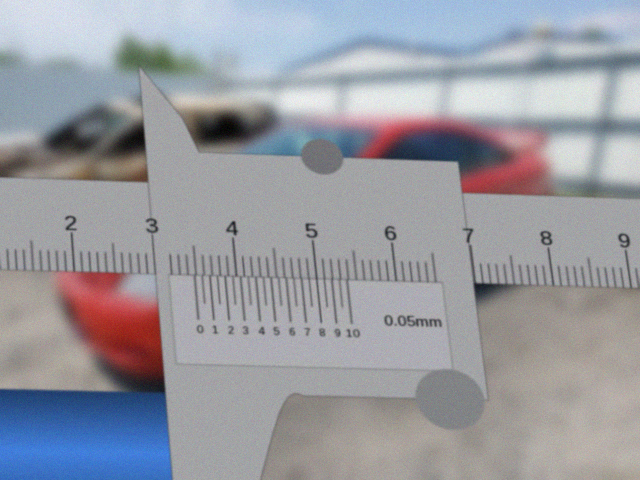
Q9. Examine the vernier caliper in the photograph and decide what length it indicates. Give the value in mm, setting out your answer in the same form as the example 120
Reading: 34.8
